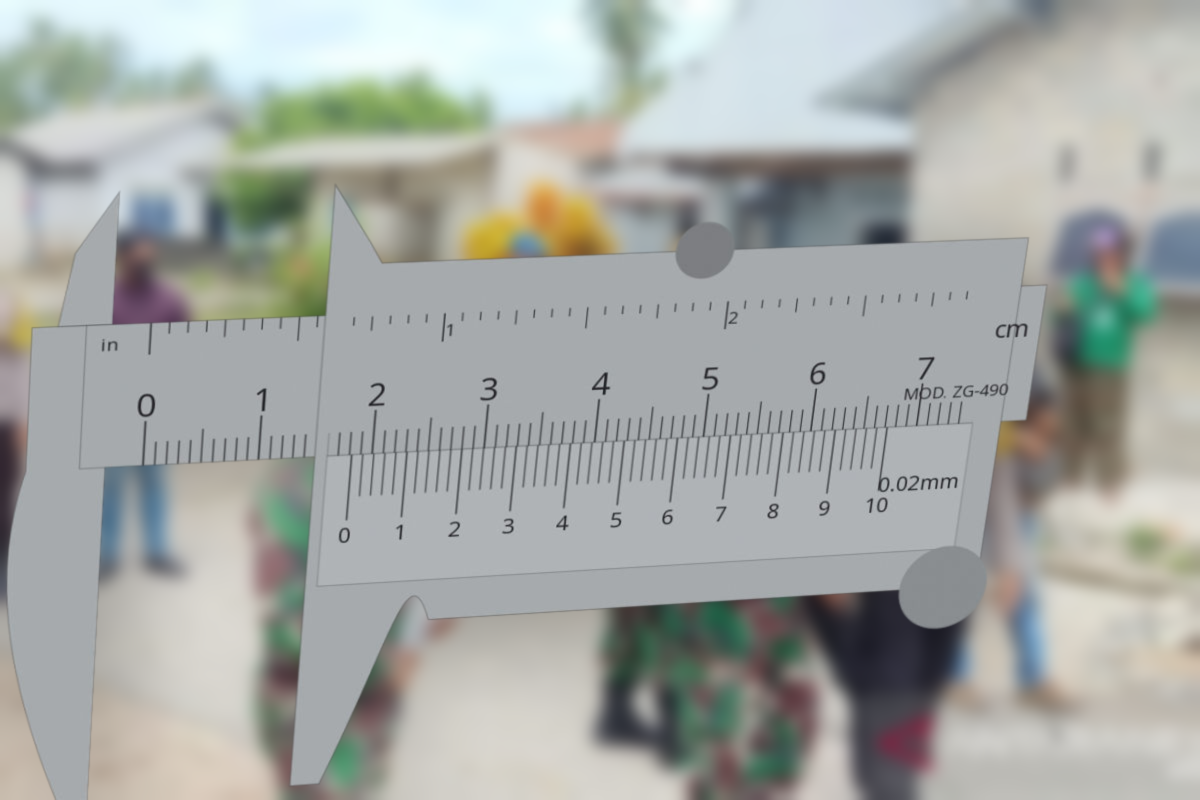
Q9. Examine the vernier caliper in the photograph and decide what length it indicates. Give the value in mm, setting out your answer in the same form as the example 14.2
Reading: 18.2
